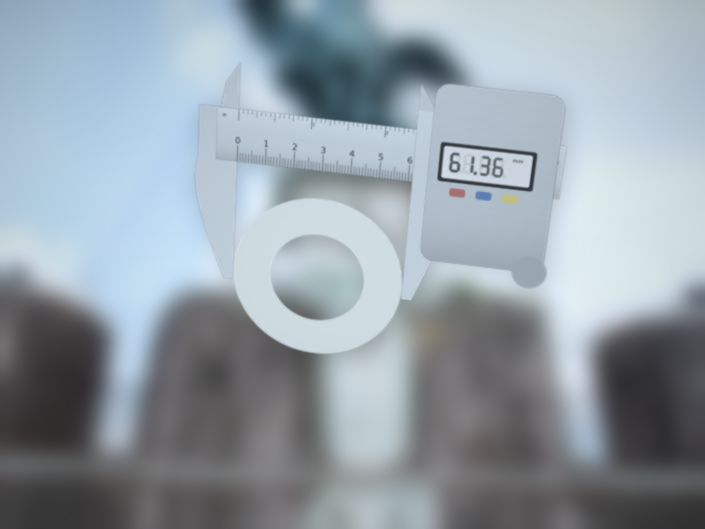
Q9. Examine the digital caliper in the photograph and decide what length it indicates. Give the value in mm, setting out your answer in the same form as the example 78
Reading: 61.36
